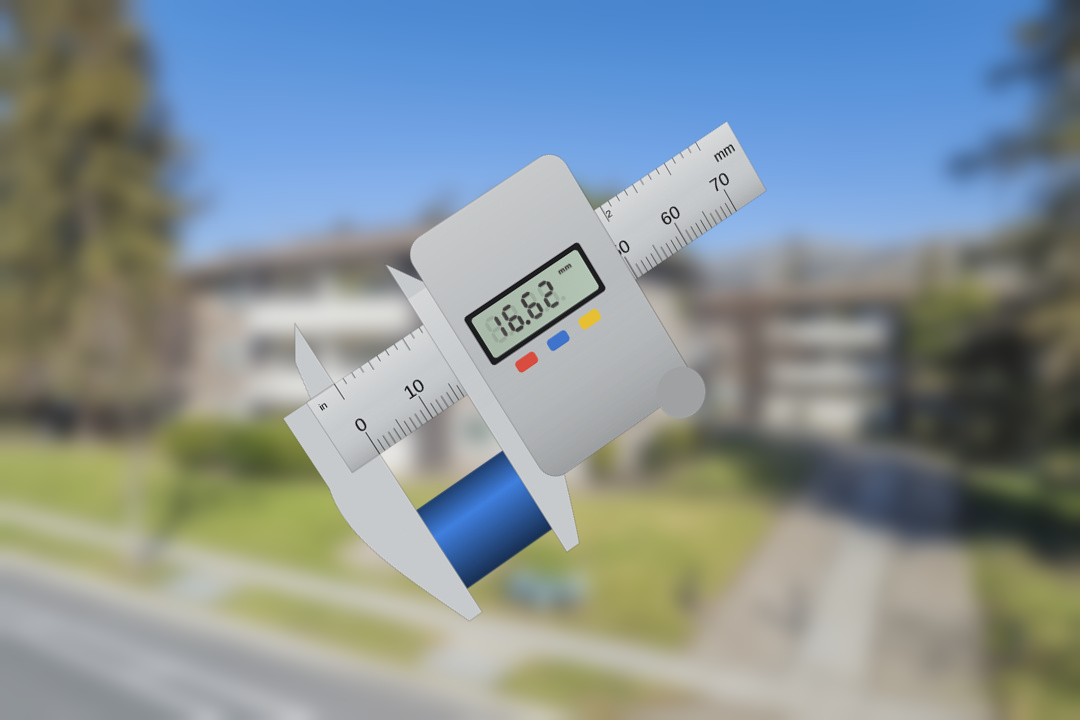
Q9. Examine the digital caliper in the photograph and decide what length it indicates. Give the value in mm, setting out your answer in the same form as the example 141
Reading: 16.62
